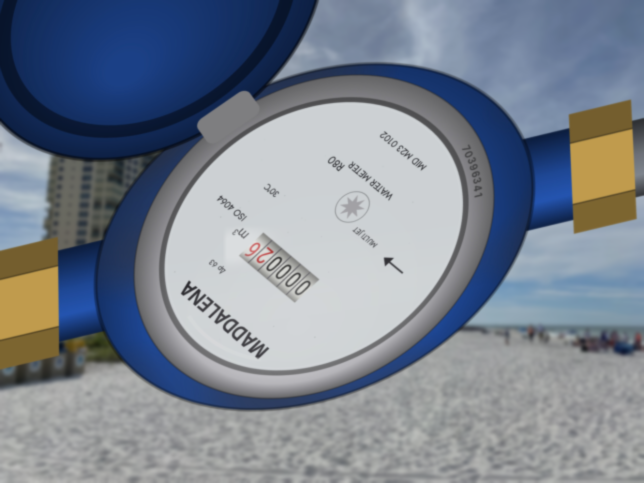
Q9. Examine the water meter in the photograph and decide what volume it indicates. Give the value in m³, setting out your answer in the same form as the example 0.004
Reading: 0.26
